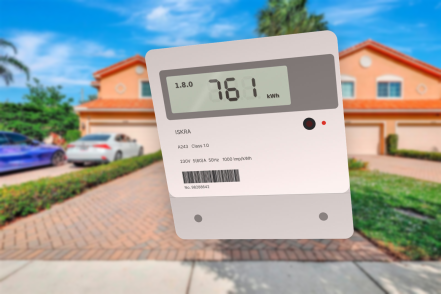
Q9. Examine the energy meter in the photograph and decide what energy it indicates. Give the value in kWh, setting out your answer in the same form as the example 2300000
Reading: 761
